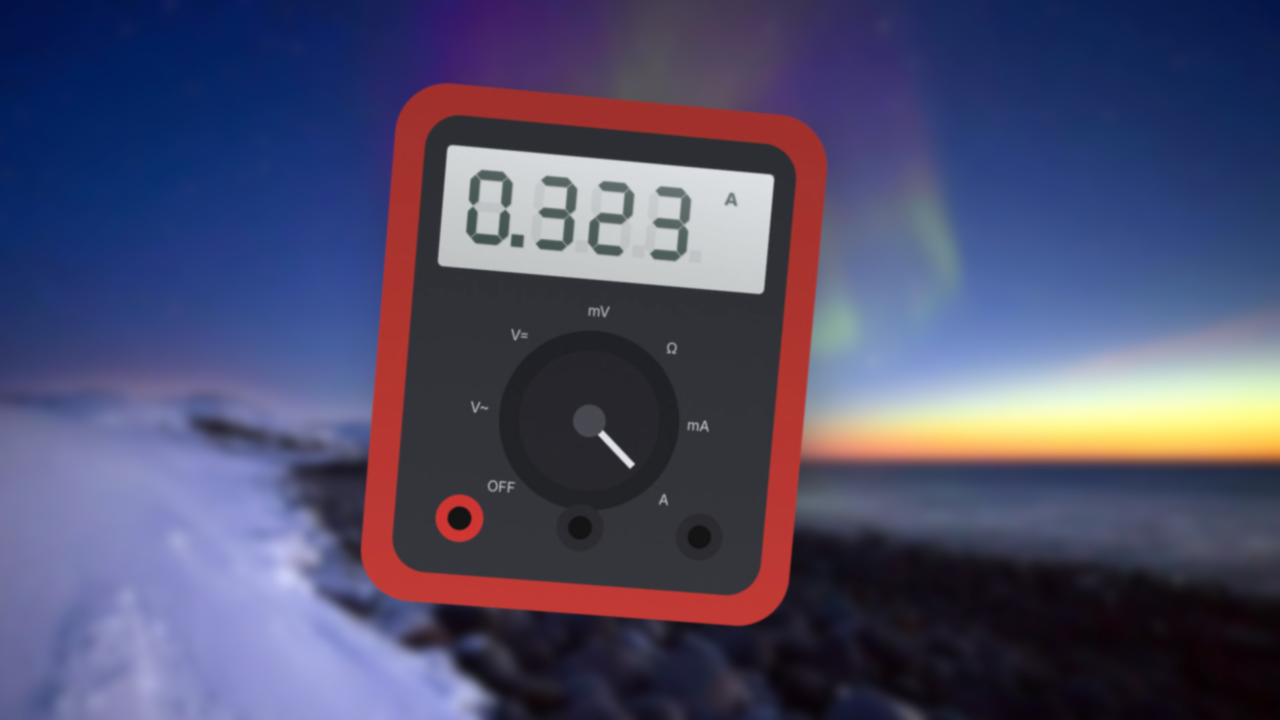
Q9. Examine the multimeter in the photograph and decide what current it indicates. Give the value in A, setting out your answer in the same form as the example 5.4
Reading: 0.323
